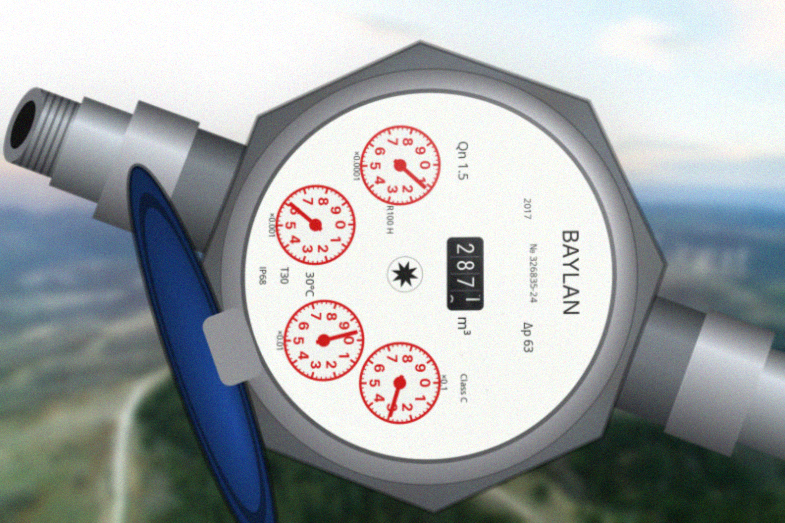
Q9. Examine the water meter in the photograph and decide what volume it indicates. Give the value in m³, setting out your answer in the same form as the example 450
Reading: 2871.2961
